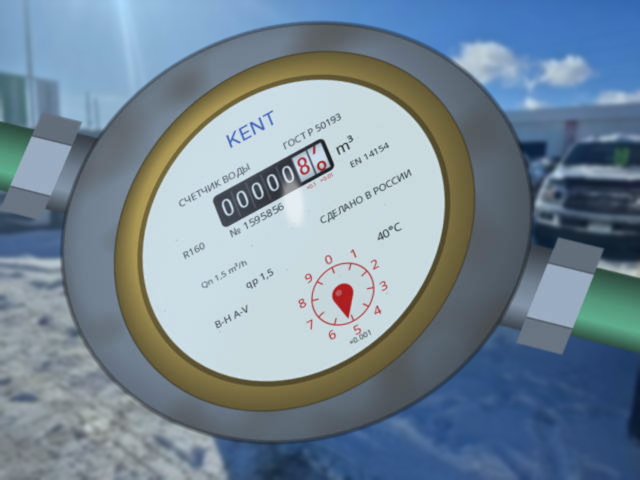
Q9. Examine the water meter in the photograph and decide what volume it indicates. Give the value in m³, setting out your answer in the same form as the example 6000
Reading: 0.875
